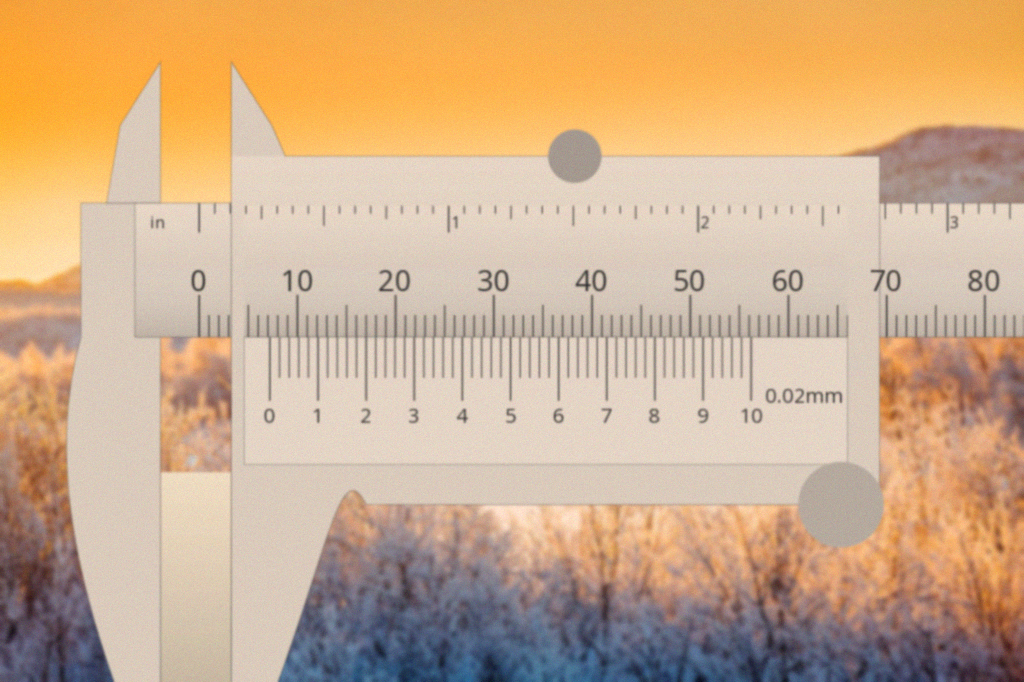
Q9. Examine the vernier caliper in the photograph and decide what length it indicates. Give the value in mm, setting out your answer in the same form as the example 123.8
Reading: 7.2
